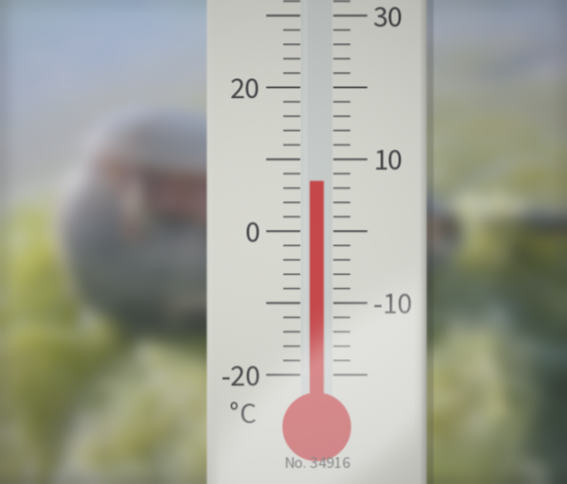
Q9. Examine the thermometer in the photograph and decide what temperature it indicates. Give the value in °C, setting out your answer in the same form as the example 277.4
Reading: 7
